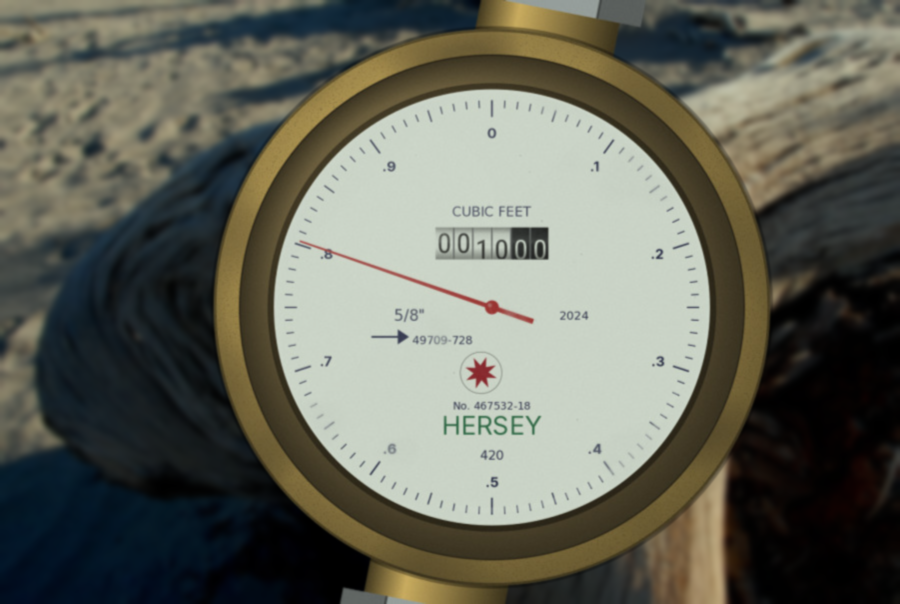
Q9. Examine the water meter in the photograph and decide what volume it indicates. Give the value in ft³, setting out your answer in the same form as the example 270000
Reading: 999.80
